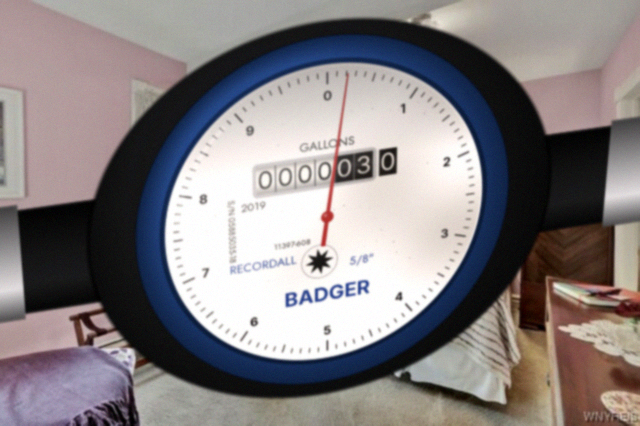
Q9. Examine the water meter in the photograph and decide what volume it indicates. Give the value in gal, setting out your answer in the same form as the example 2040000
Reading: 30.2
